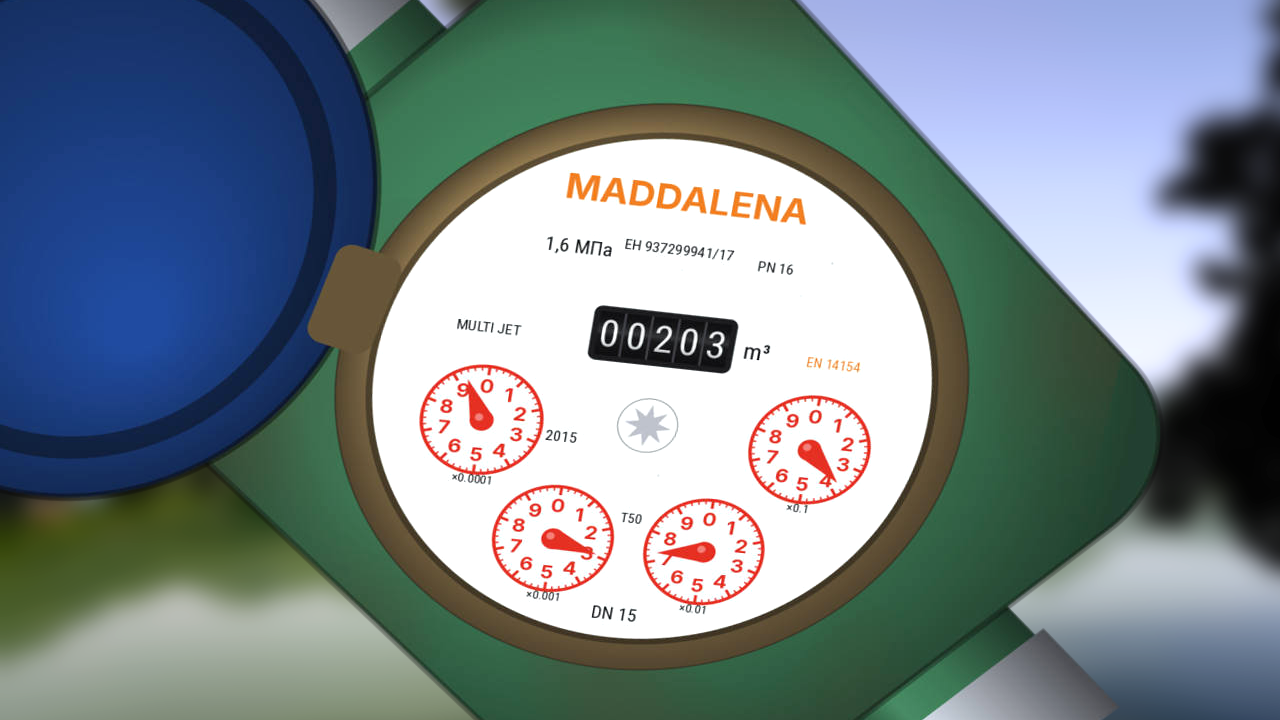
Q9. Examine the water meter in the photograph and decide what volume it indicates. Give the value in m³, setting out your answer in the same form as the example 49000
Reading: 203.3729
